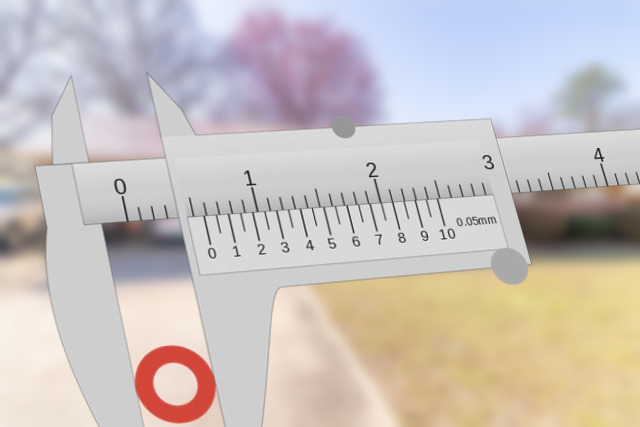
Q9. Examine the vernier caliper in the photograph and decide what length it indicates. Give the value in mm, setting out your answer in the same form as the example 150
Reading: 5.8
